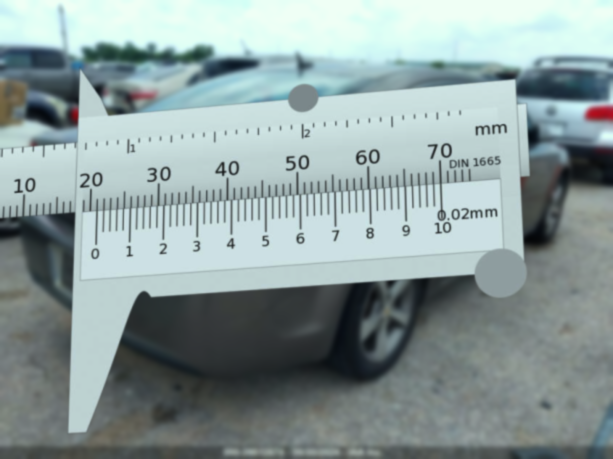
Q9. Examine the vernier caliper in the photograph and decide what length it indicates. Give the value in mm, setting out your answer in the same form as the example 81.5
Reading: 21.0
